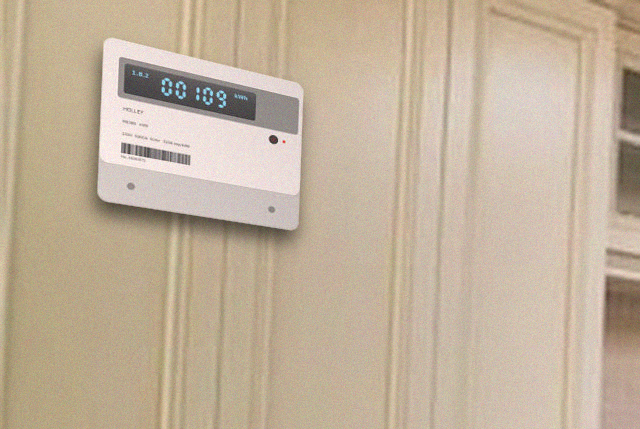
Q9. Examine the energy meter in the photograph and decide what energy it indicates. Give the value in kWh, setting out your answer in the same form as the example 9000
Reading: 109
